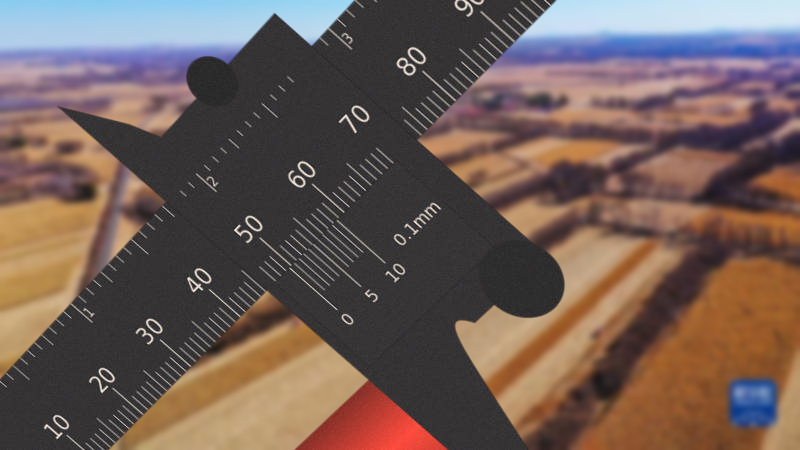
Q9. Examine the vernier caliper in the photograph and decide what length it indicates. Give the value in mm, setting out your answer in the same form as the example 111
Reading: 49.6
